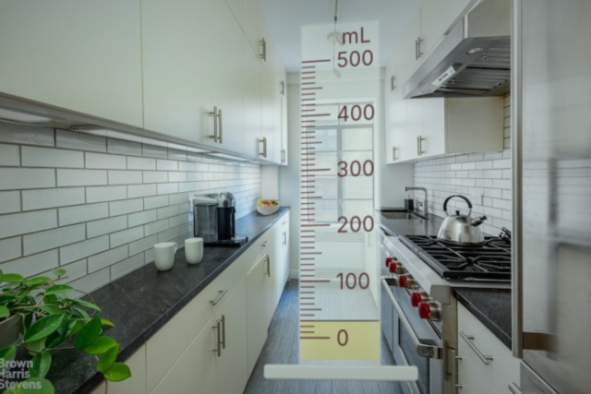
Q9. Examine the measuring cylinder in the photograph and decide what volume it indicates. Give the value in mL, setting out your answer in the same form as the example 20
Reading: 30
